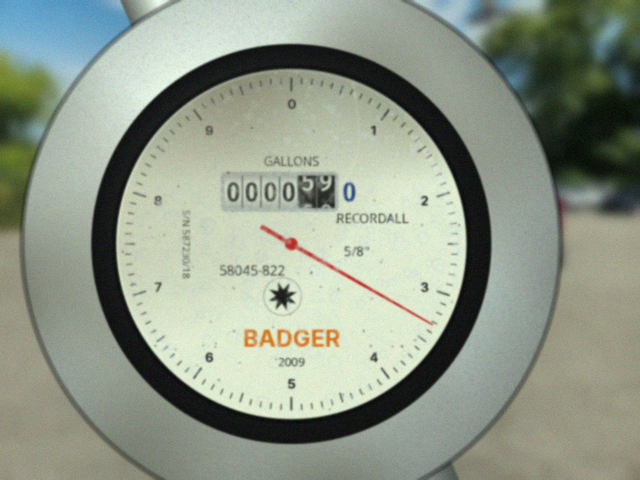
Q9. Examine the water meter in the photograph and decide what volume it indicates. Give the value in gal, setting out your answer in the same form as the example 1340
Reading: 593.3
